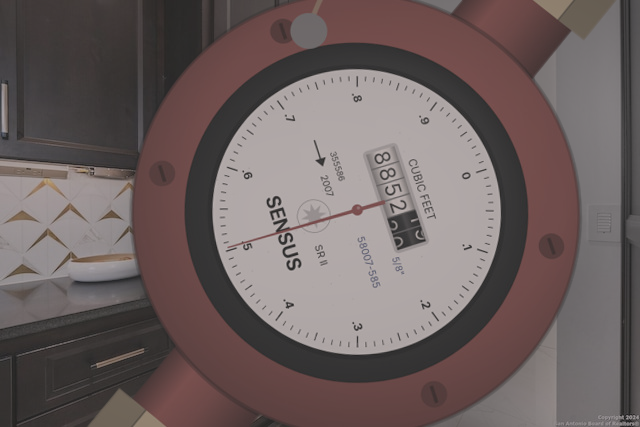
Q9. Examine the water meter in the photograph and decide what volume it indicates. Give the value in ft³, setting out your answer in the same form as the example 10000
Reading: 885219.50
